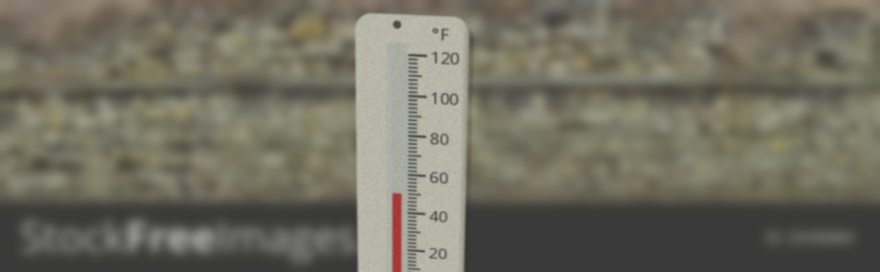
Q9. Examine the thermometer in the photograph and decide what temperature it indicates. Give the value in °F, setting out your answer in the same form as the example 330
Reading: 50
